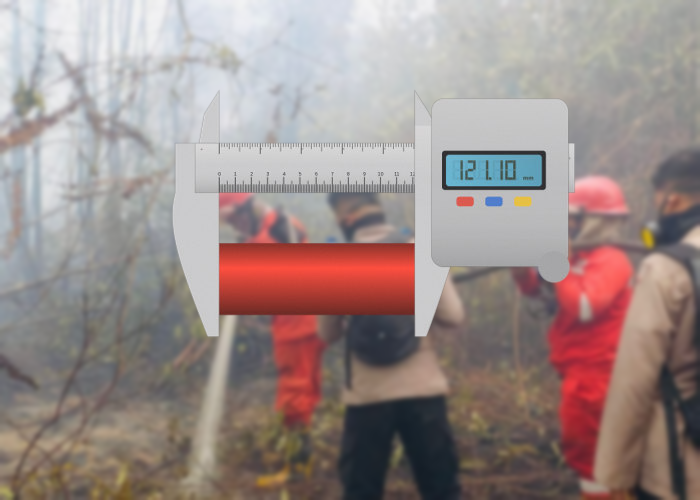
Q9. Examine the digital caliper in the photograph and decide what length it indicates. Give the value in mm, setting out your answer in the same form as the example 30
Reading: 121.10
